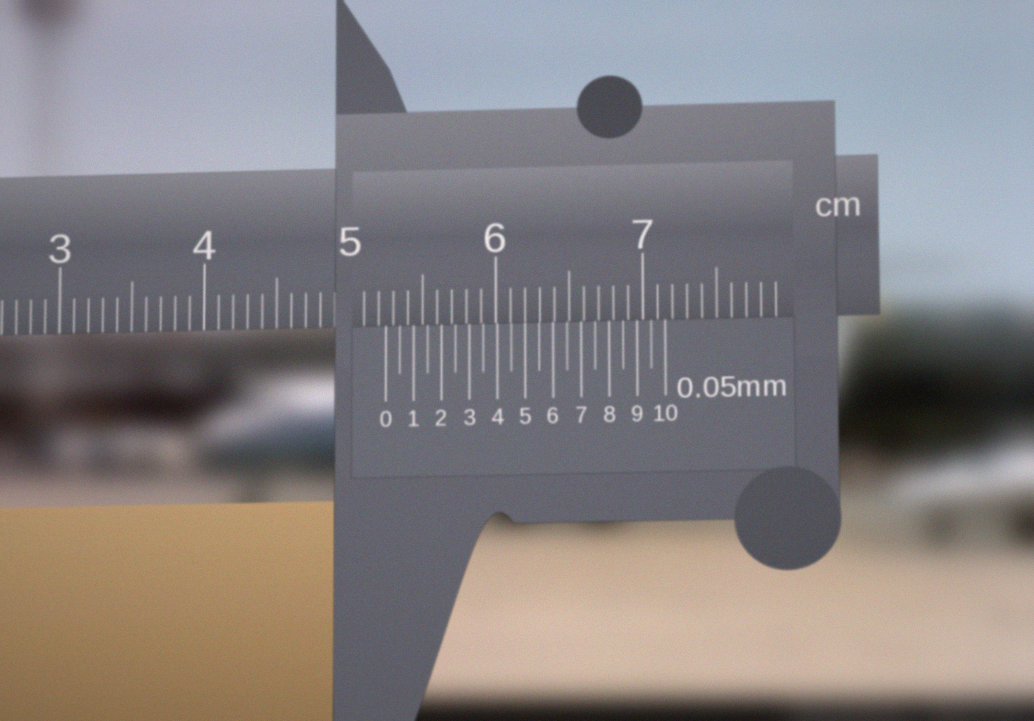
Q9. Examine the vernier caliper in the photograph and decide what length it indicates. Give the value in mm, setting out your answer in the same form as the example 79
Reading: 52.5
